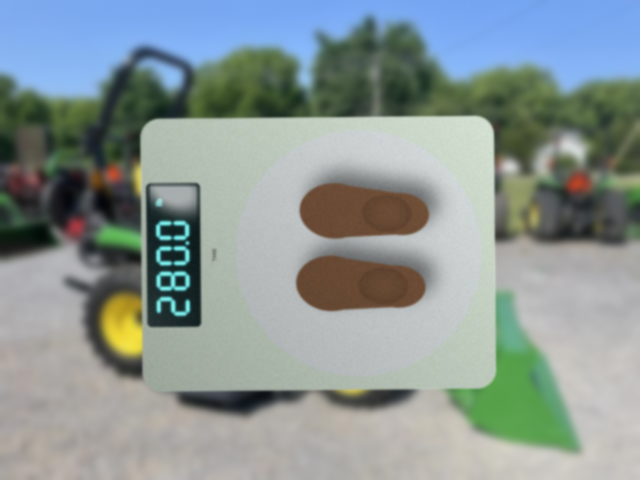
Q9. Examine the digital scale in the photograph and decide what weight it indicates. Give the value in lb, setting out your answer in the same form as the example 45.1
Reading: 280.0
